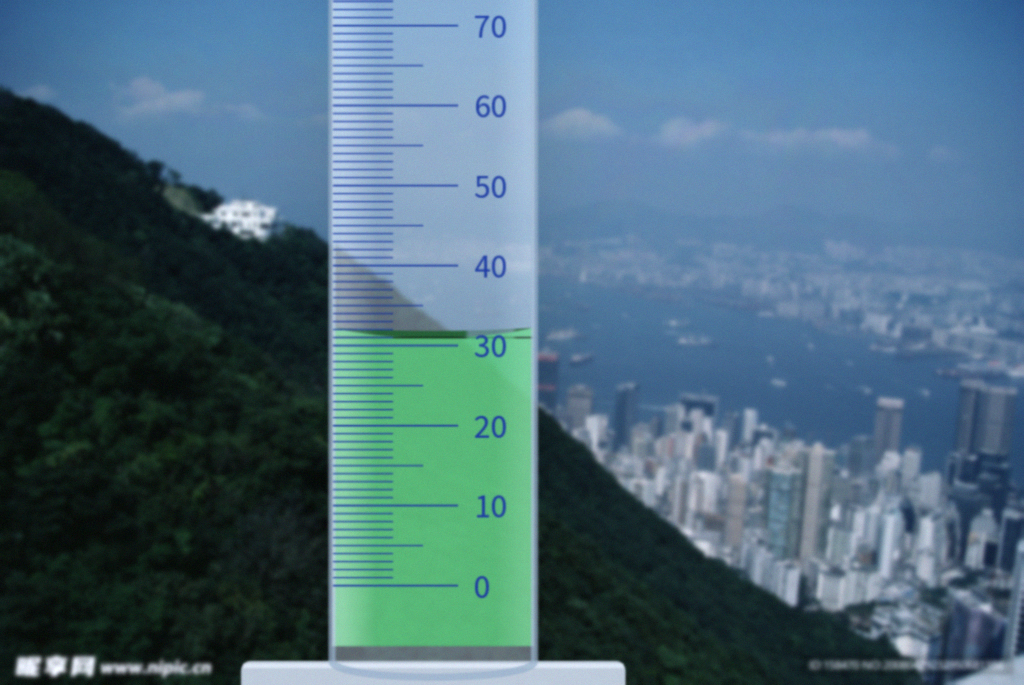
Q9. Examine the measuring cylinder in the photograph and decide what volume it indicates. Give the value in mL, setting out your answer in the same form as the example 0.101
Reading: 31
